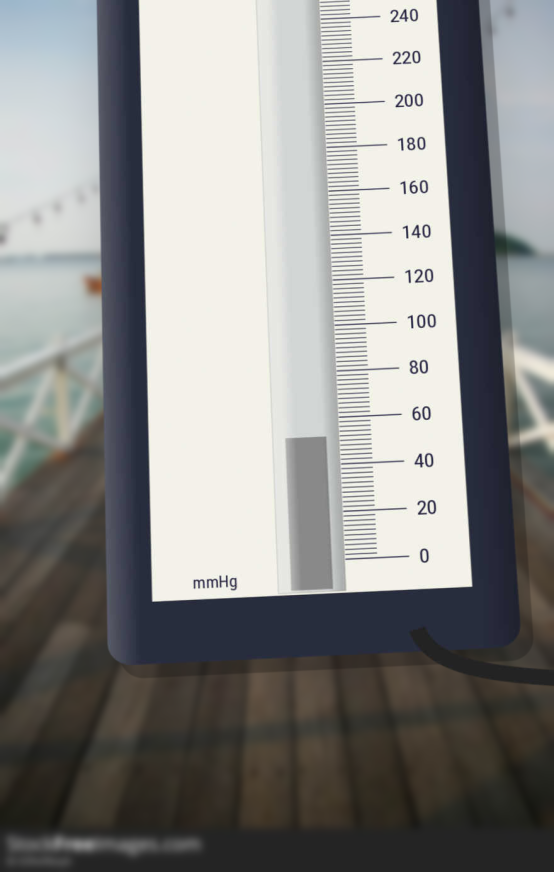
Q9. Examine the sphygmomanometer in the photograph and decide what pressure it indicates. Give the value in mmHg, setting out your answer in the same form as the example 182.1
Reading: 52
